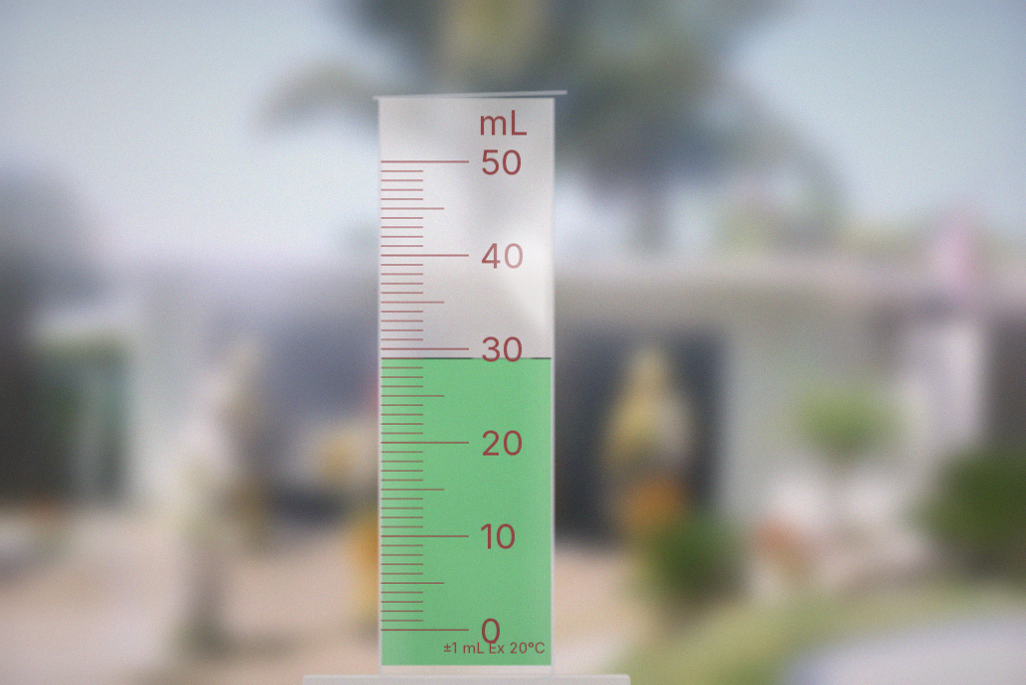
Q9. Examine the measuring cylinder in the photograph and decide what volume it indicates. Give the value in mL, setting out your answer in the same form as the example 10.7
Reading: 29
